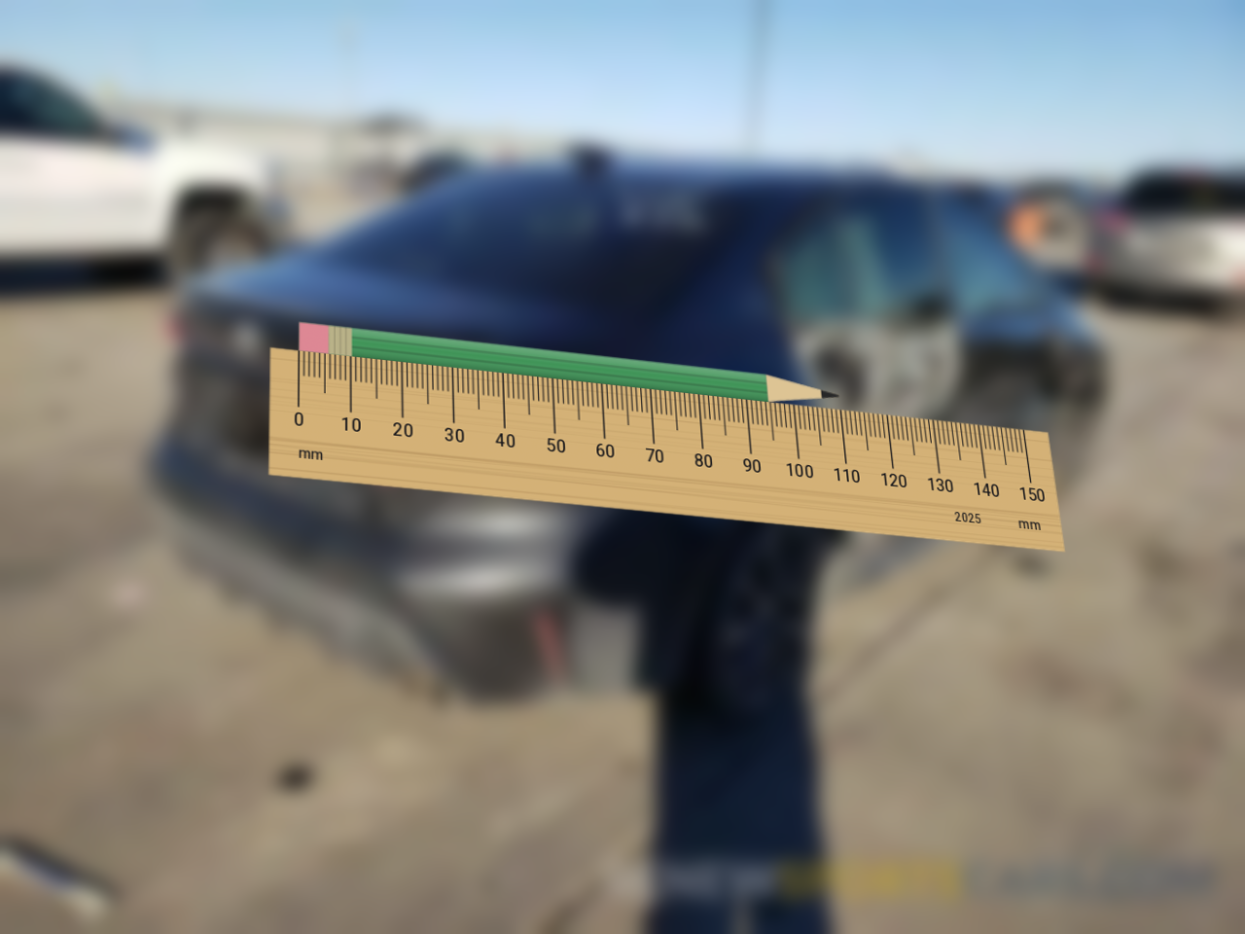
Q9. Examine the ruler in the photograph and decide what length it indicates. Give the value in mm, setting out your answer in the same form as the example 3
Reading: 110
